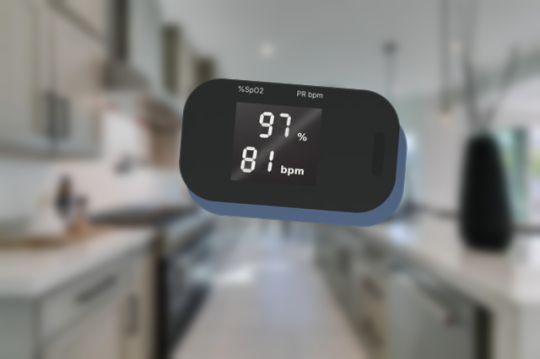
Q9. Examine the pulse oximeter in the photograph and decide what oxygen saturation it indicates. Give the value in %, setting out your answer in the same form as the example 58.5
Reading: 97
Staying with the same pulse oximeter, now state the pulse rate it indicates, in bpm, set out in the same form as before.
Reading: 81
